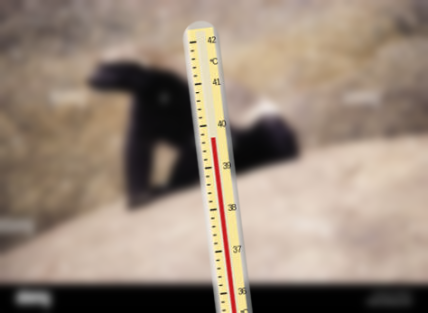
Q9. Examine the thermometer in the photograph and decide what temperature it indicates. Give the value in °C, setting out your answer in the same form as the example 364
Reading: 39.7
